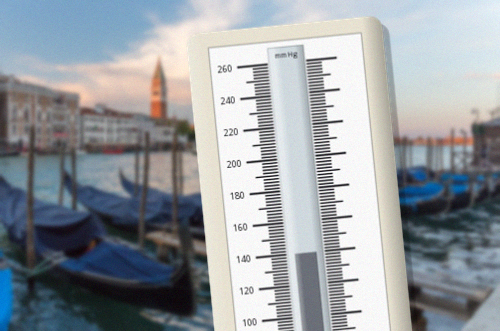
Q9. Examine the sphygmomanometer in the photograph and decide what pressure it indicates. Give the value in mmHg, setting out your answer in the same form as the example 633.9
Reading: 140
